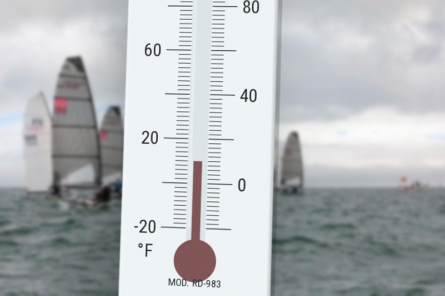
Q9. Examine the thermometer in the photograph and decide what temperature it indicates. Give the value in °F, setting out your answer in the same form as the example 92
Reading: 10
